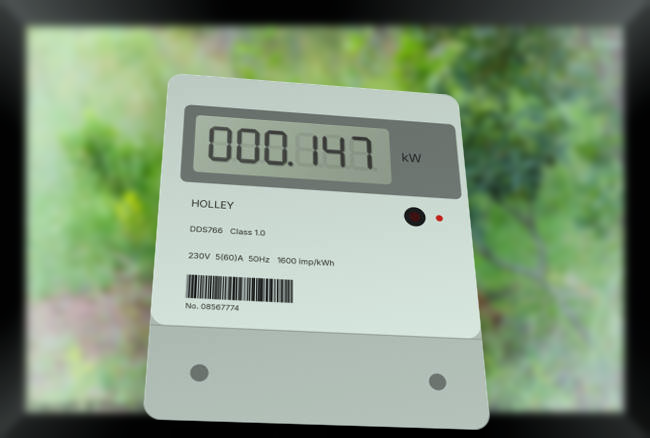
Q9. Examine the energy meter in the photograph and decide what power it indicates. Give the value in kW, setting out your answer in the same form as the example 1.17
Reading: 0.147
